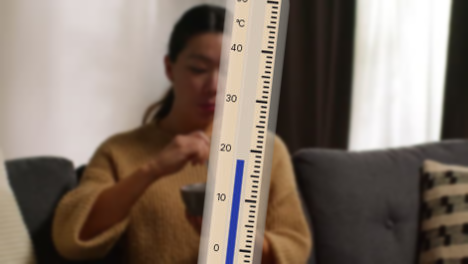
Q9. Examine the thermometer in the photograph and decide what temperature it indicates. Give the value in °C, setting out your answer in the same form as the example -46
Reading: 18
